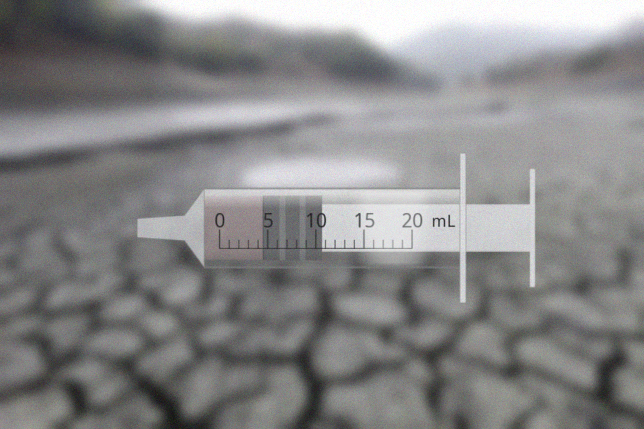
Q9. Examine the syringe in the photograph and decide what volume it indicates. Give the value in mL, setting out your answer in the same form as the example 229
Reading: 4.5
